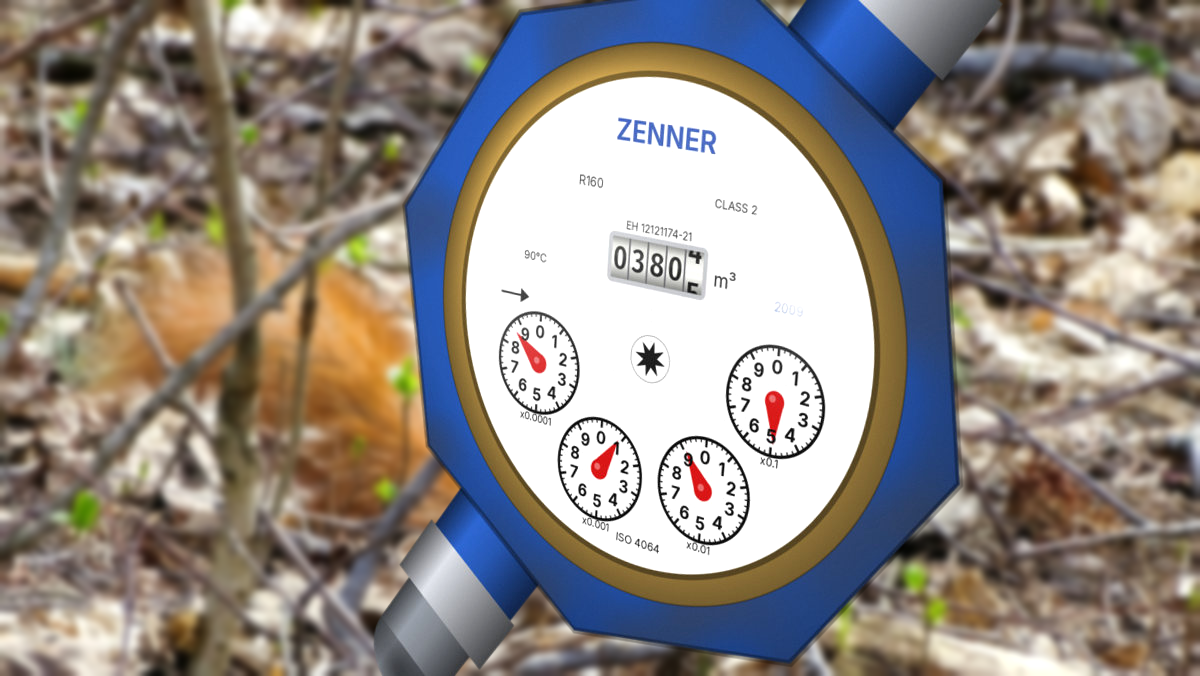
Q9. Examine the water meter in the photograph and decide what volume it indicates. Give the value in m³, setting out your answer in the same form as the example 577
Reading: 3804.4908
